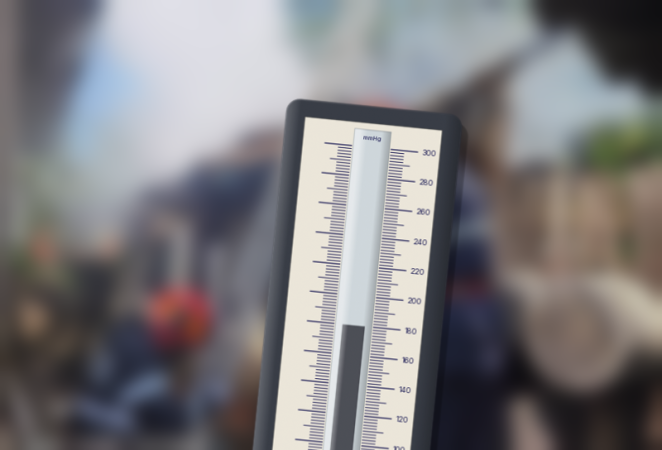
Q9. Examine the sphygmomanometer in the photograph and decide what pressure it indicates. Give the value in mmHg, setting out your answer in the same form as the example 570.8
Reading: 180
